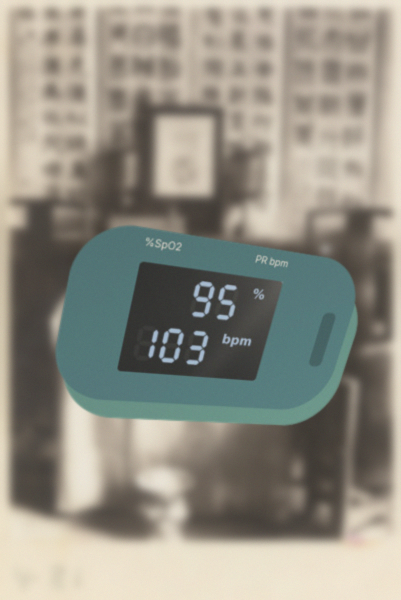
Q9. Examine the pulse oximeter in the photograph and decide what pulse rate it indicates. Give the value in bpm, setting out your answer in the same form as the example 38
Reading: 103
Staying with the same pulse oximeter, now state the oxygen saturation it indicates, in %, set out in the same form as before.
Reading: 95
